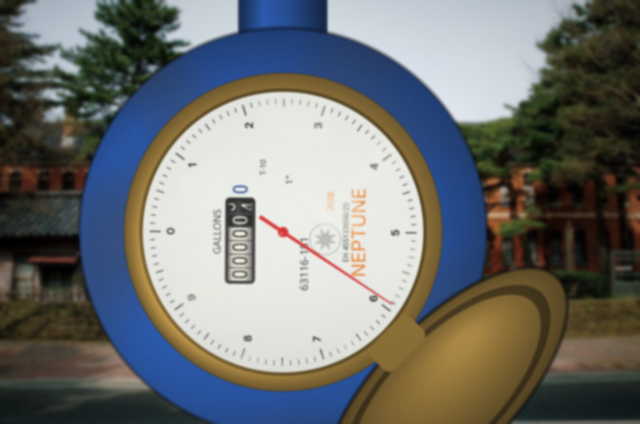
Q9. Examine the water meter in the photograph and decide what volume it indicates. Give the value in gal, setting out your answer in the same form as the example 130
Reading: 35.9
